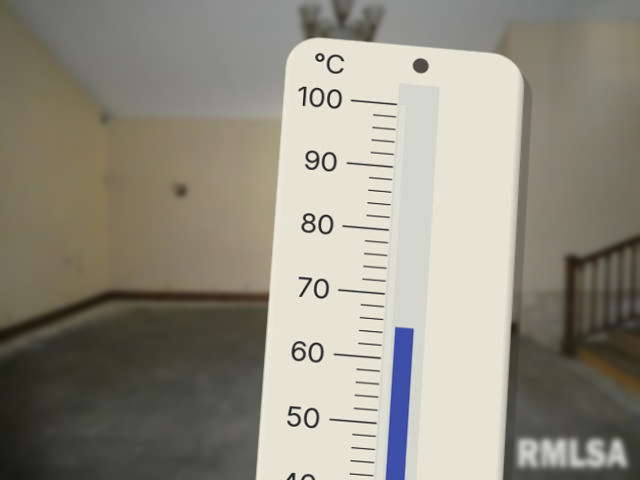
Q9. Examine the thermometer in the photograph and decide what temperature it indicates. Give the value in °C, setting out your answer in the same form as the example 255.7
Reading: 65
